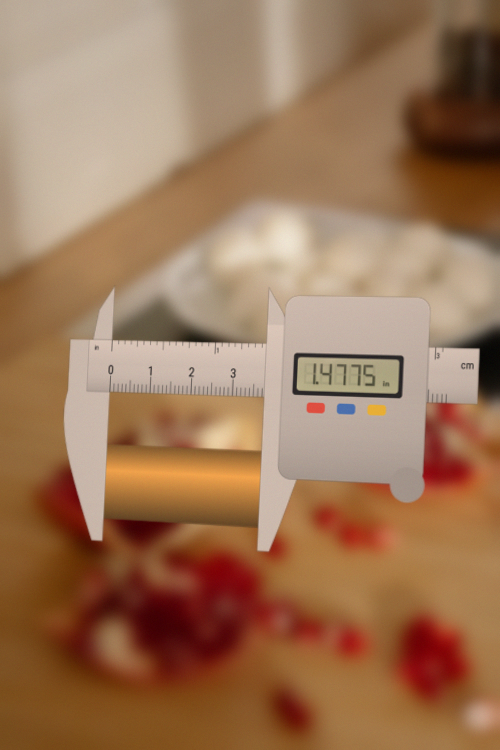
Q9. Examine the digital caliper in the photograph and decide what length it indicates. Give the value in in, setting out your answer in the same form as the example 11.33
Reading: 1.4775
